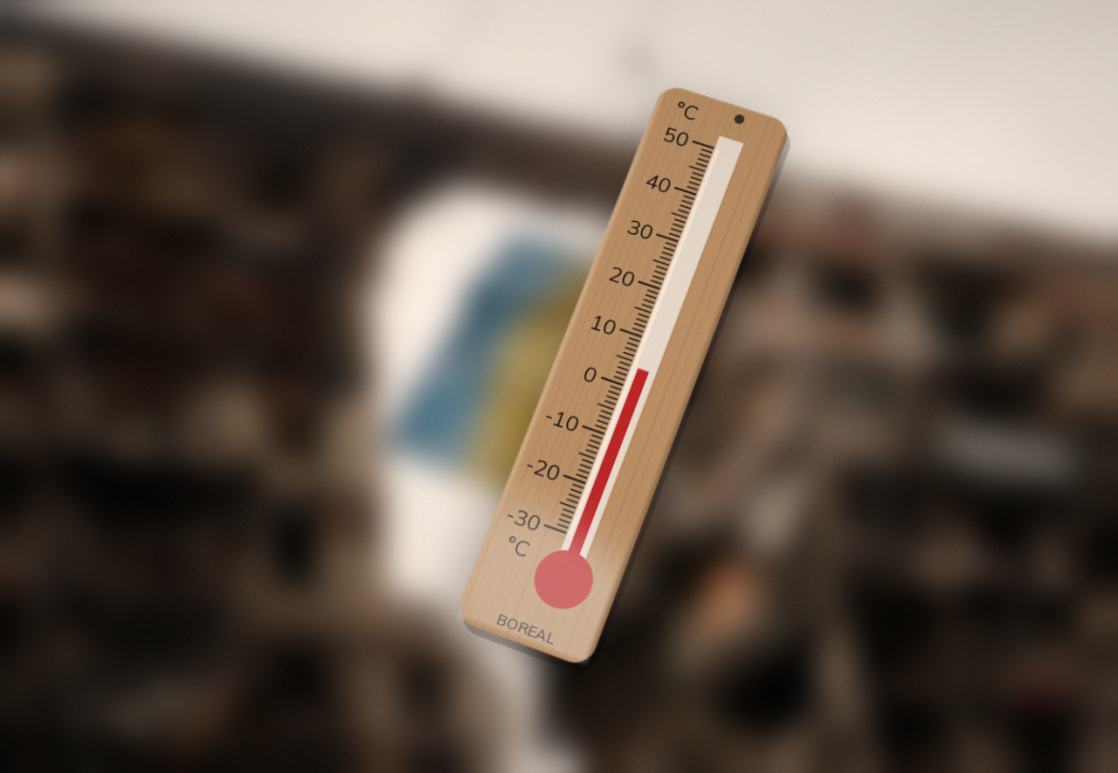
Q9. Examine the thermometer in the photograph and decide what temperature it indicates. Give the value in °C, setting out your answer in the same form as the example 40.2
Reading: 4
